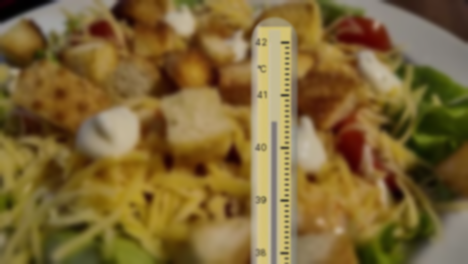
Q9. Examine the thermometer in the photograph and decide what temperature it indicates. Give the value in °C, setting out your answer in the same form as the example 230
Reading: 40.5
